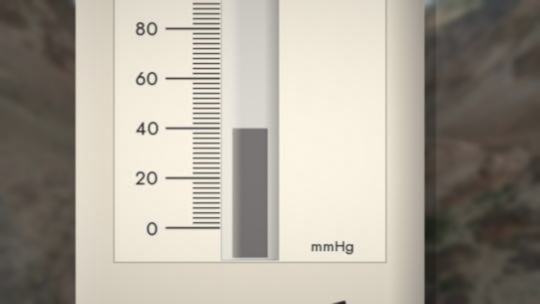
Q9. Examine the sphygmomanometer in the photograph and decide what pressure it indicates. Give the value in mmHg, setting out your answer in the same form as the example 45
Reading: 40
